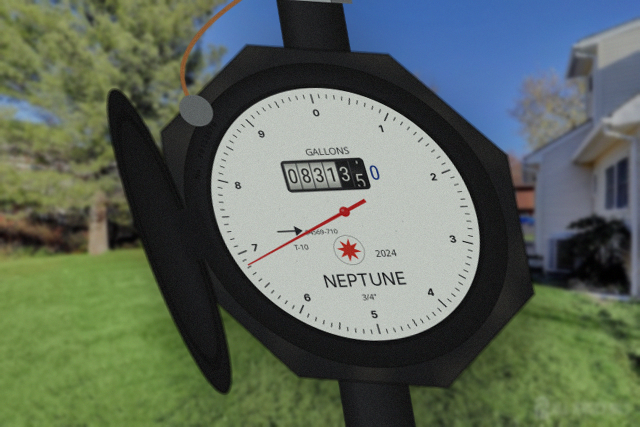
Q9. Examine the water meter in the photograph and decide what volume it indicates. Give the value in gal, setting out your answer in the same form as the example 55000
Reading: 831346.8
